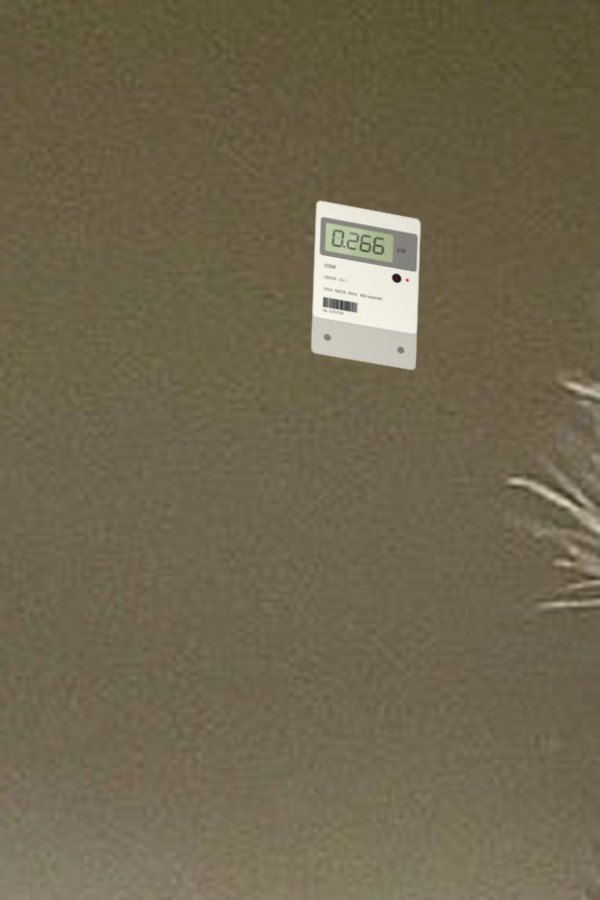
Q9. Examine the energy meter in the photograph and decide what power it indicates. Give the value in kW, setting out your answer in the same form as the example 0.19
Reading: 0.266
